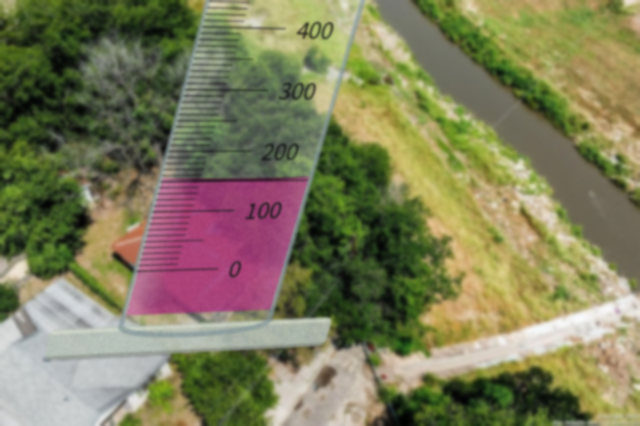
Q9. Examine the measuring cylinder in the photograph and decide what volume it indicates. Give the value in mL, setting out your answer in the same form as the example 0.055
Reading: 150
